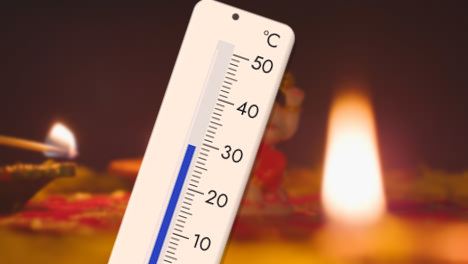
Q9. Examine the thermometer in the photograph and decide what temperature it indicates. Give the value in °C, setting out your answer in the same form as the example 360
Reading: 29
